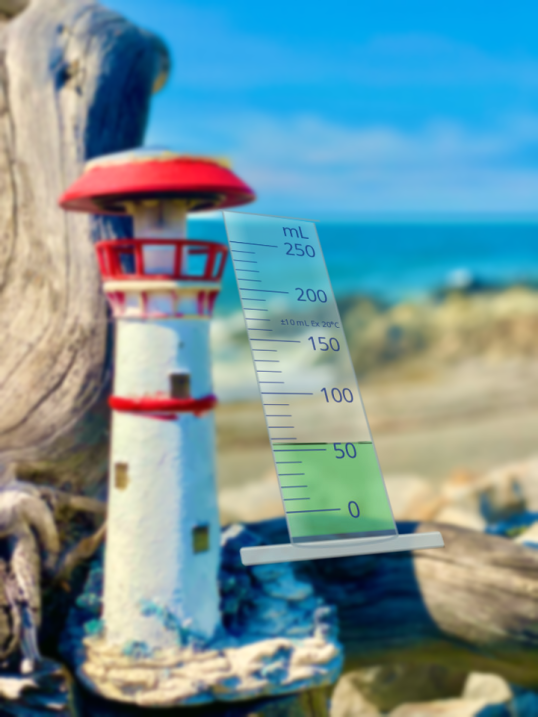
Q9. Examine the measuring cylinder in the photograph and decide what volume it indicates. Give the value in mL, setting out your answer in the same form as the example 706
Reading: 55
